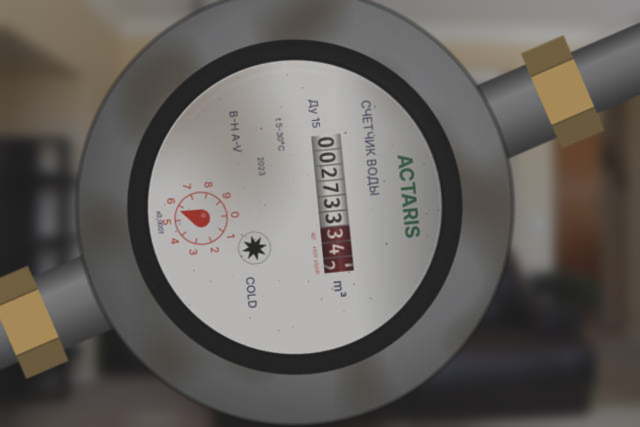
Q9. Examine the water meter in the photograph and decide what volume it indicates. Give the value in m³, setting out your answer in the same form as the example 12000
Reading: 2733.3415
